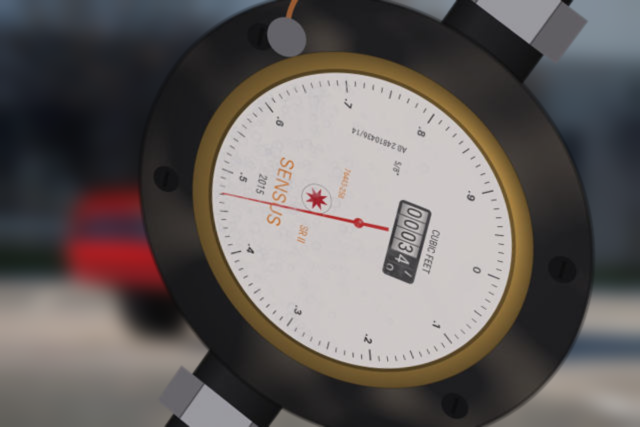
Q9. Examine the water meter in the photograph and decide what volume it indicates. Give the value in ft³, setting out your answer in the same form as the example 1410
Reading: 347.47
